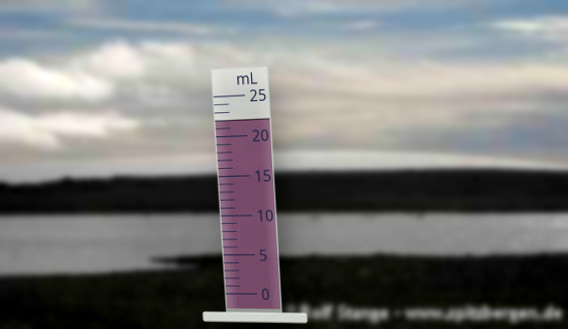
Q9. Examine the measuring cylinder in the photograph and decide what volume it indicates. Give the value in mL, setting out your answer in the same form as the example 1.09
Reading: 22
